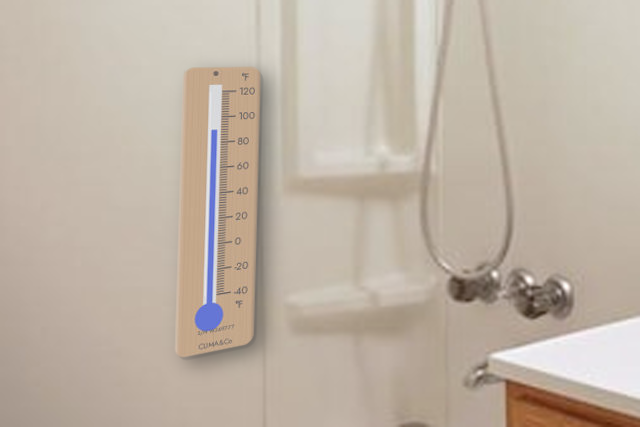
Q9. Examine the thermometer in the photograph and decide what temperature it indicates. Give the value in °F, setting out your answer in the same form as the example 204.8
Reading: 90
